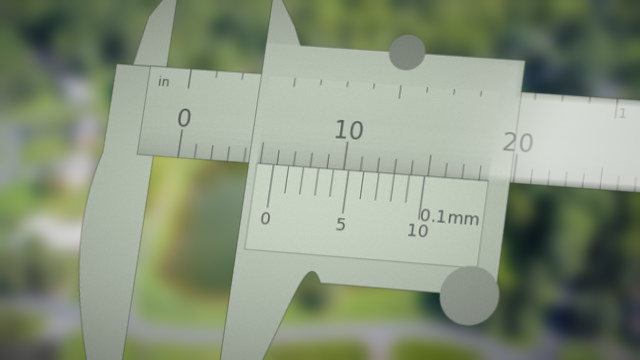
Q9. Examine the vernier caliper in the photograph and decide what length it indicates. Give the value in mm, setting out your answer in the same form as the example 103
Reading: 5.8
